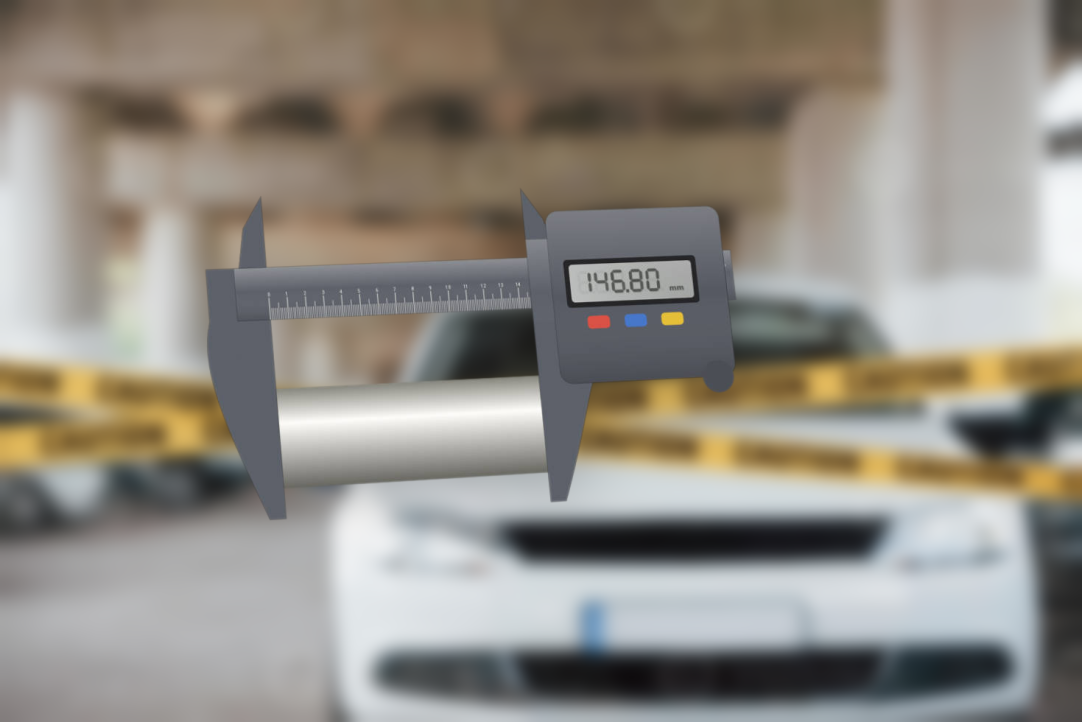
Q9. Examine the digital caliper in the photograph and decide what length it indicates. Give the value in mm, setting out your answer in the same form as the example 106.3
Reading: 146.80
